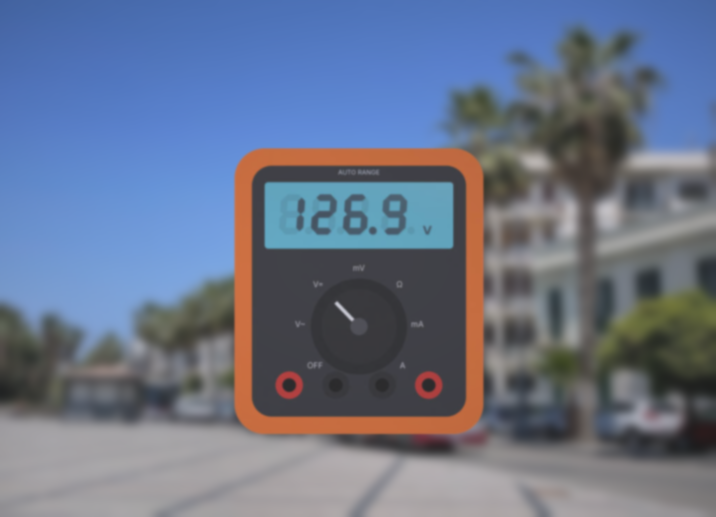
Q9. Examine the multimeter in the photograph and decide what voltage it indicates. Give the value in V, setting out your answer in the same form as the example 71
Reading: 126.9
